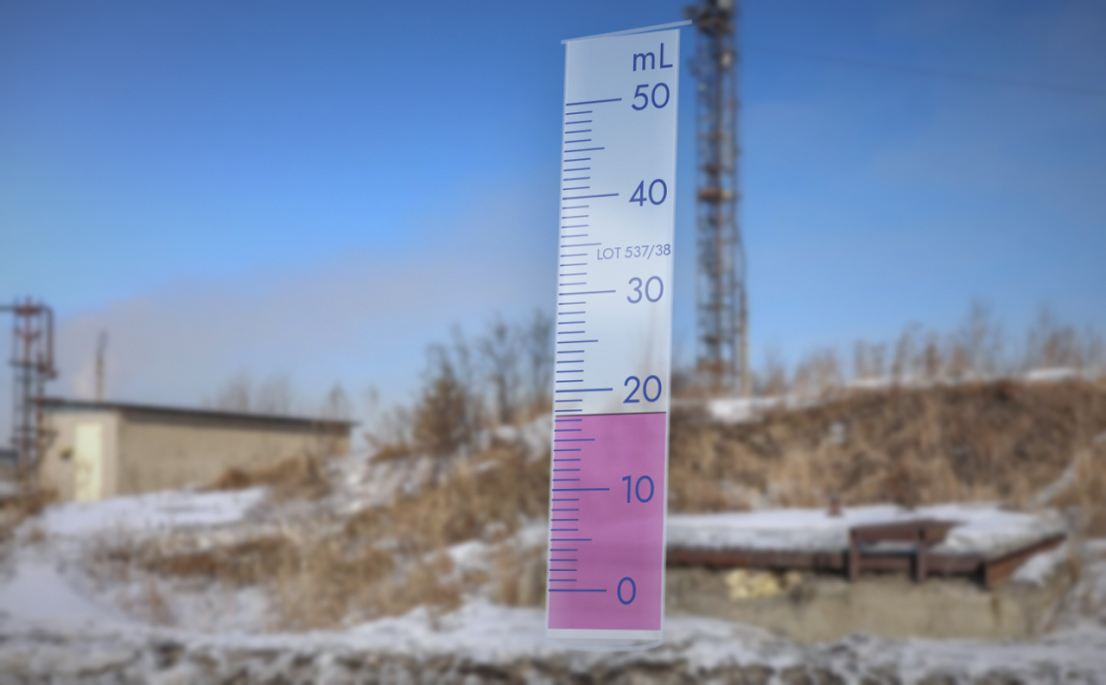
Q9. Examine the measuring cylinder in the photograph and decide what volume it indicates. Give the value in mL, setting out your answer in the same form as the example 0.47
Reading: 17.5
